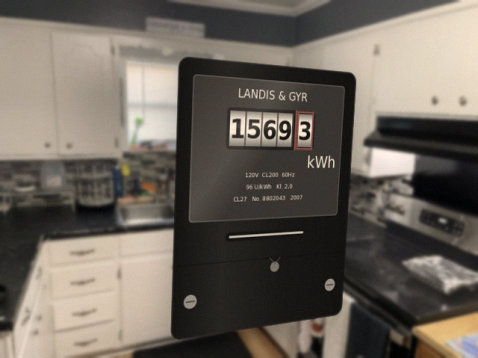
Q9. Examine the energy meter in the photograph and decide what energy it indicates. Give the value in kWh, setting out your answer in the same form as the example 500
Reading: 1569.3
